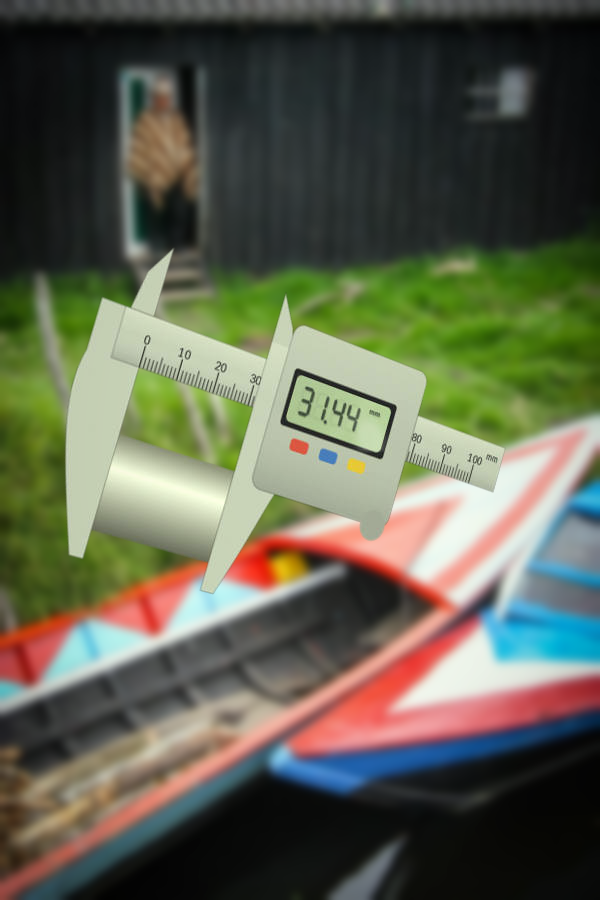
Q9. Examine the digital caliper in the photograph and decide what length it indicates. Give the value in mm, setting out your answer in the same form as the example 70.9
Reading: 31.44
